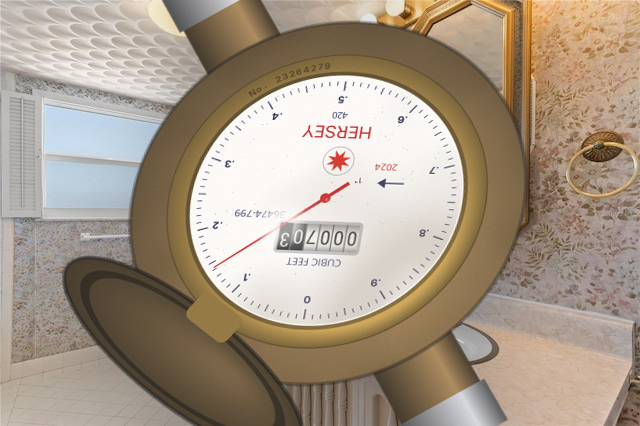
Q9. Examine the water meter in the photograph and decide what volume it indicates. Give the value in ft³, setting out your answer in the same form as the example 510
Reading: 703.14
